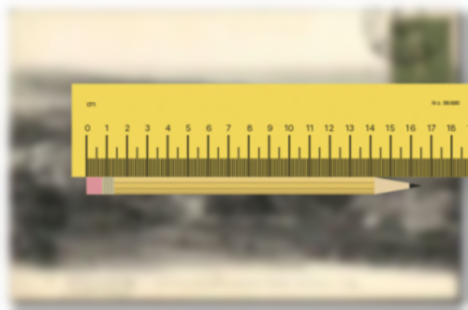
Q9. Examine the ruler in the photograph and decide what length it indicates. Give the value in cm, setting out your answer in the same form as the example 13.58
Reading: 16.5
